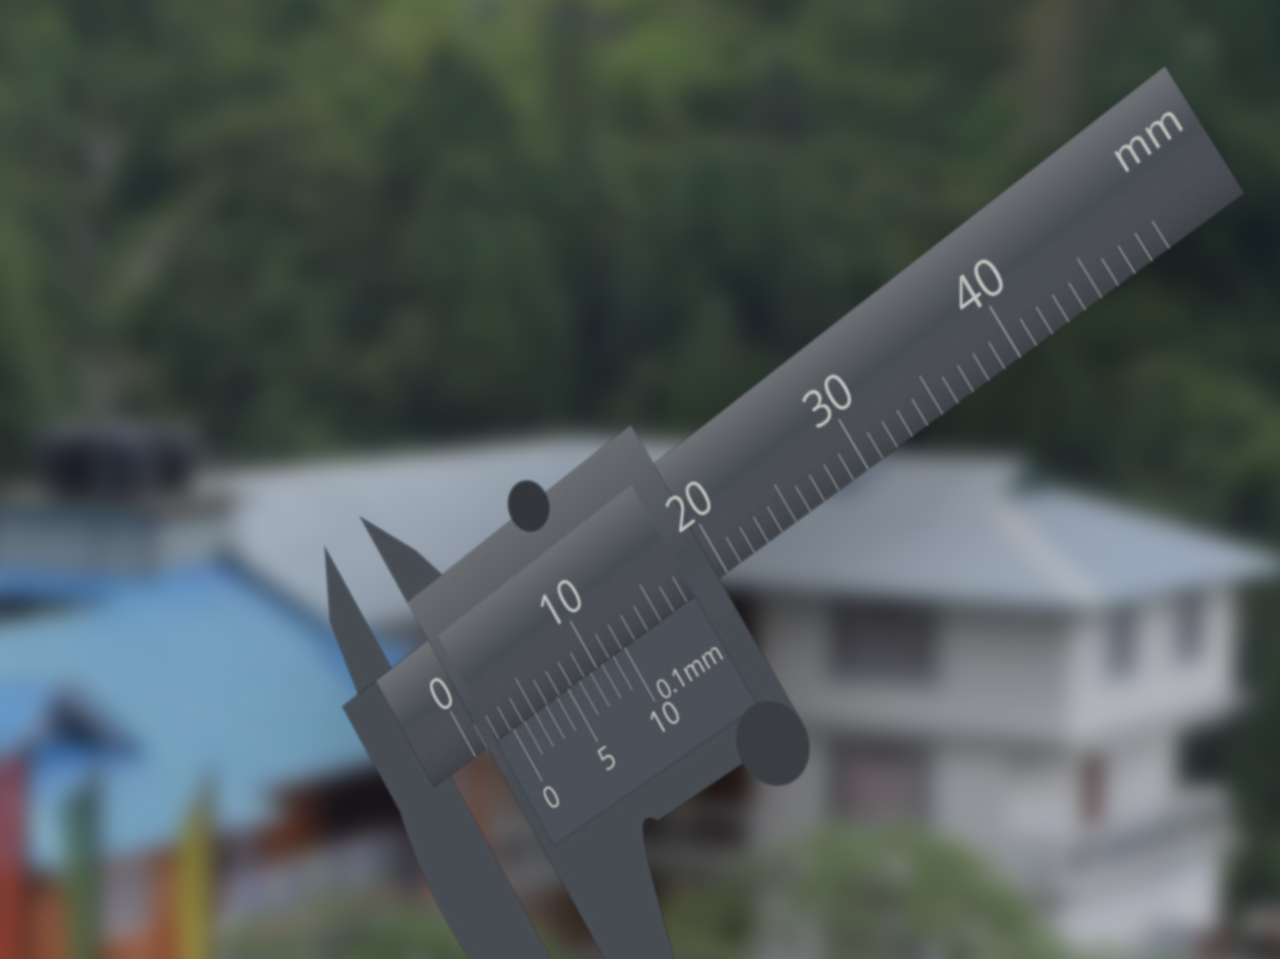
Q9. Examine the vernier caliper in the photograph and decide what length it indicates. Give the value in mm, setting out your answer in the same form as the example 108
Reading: 3.2
